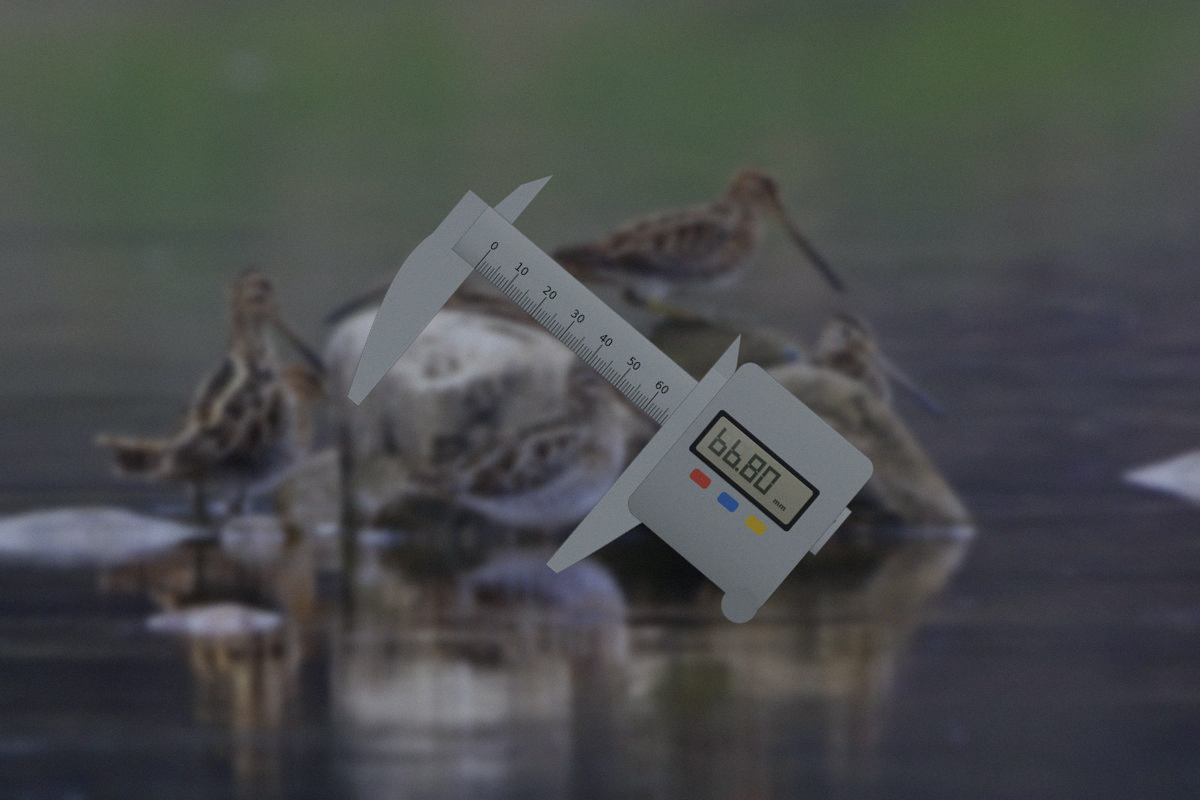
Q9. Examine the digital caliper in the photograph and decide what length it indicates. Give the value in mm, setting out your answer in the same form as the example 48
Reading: 66.80
